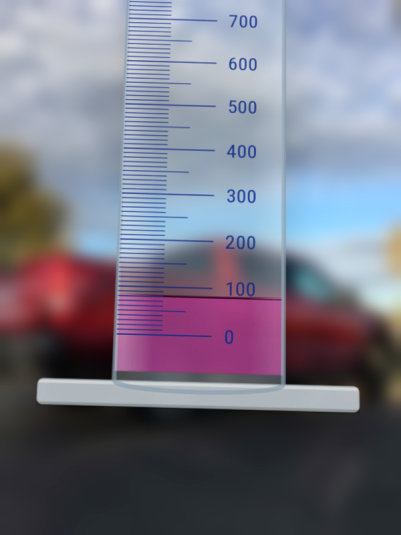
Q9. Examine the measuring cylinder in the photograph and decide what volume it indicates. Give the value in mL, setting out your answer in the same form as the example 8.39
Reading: 80
